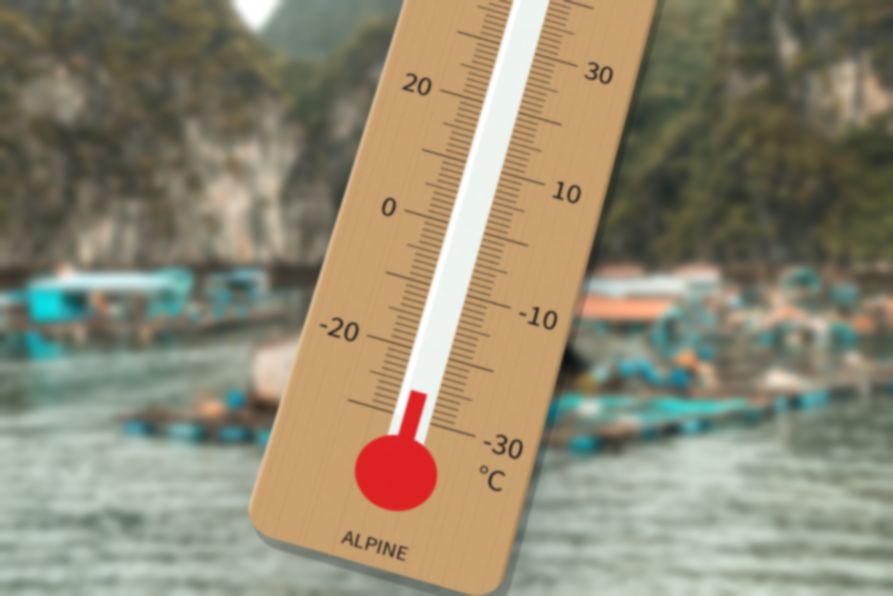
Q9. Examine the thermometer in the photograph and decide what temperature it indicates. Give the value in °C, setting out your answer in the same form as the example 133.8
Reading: -26
